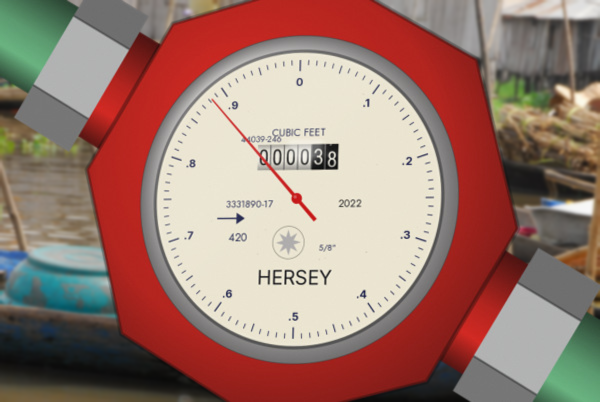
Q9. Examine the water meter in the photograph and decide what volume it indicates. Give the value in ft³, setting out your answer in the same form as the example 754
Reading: 37.88
